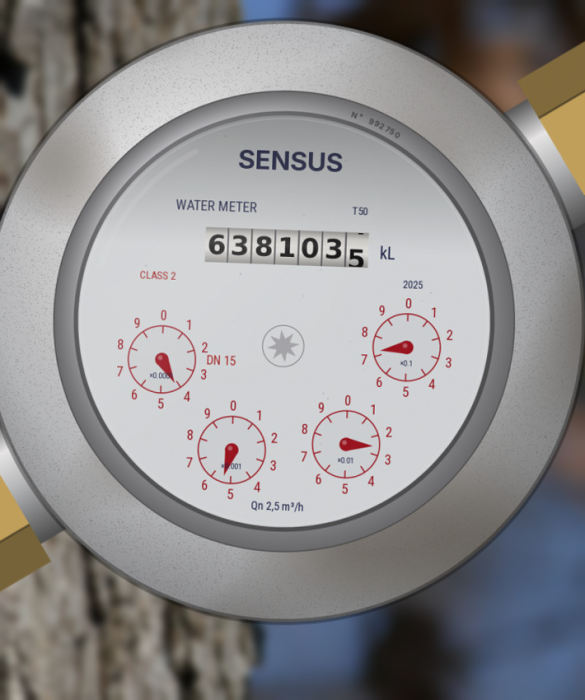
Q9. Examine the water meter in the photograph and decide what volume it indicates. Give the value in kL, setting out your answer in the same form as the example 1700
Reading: 6381034.7254
